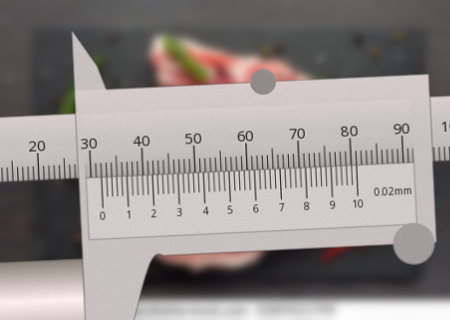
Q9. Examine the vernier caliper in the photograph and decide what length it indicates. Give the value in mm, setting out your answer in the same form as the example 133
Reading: 32.0
